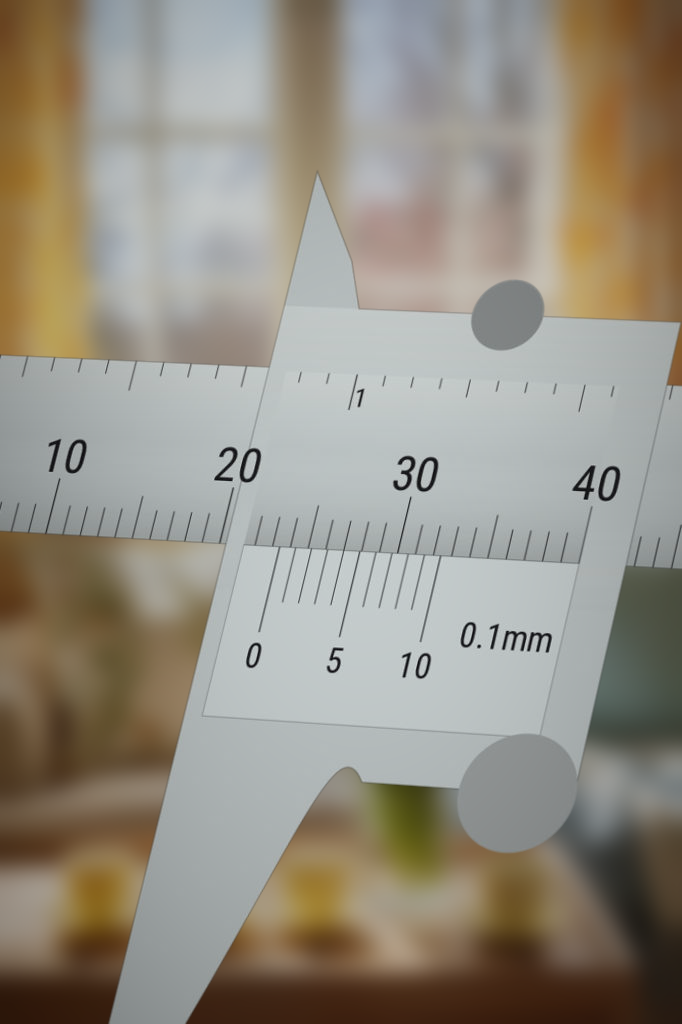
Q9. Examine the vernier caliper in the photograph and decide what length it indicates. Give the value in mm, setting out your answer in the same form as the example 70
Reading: 23.4
